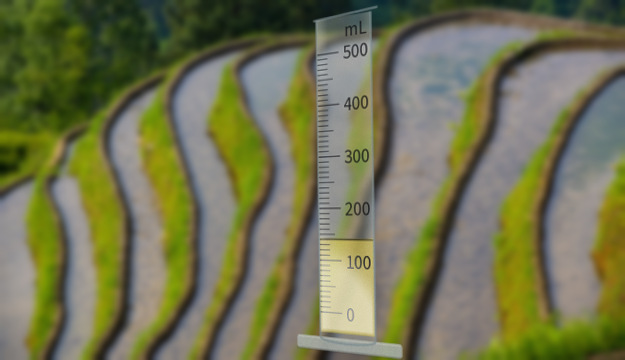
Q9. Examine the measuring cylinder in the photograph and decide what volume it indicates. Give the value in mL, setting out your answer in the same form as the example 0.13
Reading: 140
